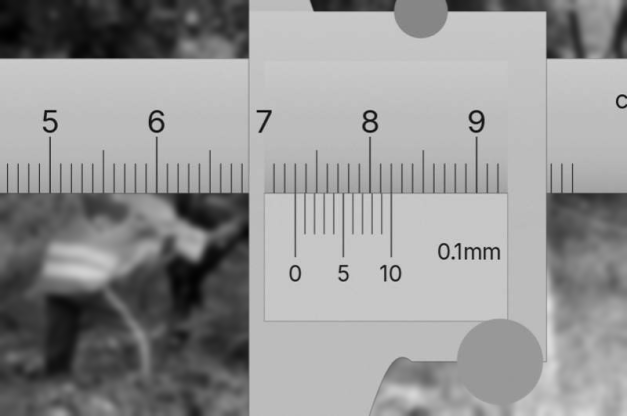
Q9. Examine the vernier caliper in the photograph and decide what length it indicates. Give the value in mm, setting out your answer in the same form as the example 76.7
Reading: 73.0
